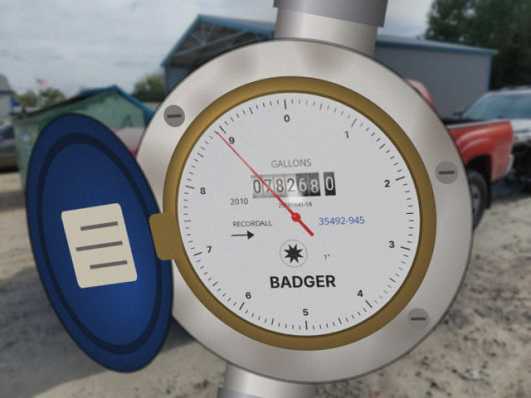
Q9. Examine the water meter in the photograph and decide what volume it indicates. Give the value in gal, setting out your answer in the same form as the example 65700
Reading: 782678.9
